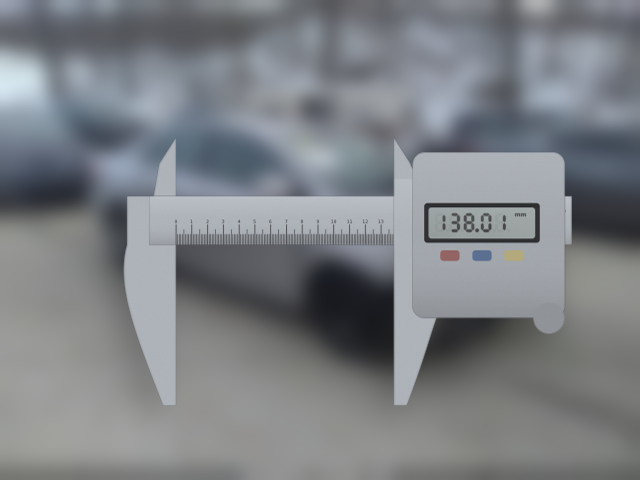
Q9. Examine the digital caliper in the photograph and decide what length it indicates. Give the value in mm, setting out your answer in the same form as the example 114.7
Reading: 138.01
